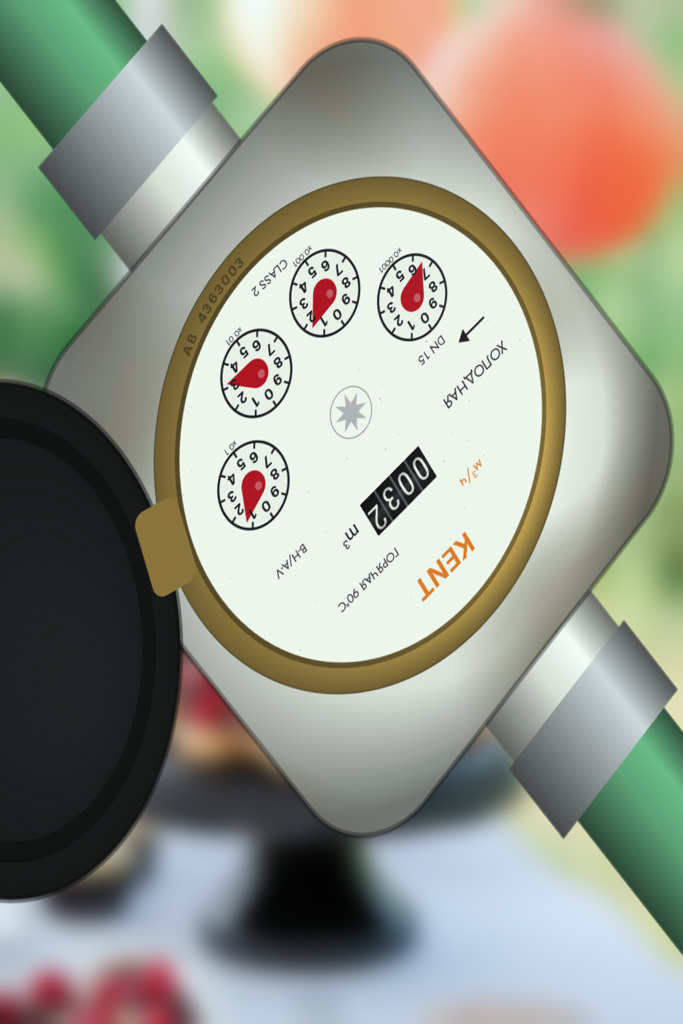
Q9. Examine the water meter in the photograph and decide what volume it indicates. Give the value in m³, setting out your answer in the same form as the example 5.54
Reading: 32.1316
